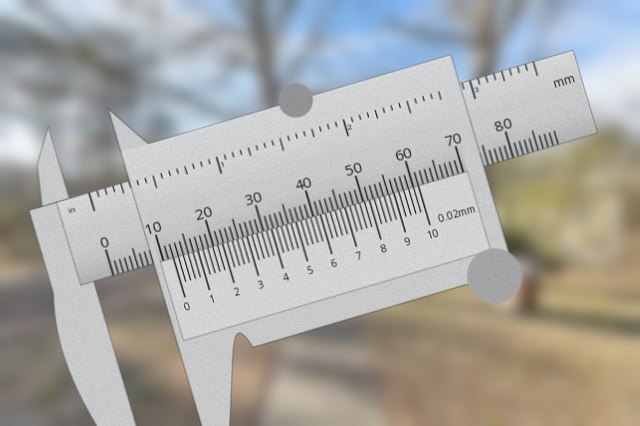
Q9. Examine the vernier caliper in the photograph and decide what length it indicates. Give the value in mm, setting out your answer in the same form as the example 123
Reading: 12.0
